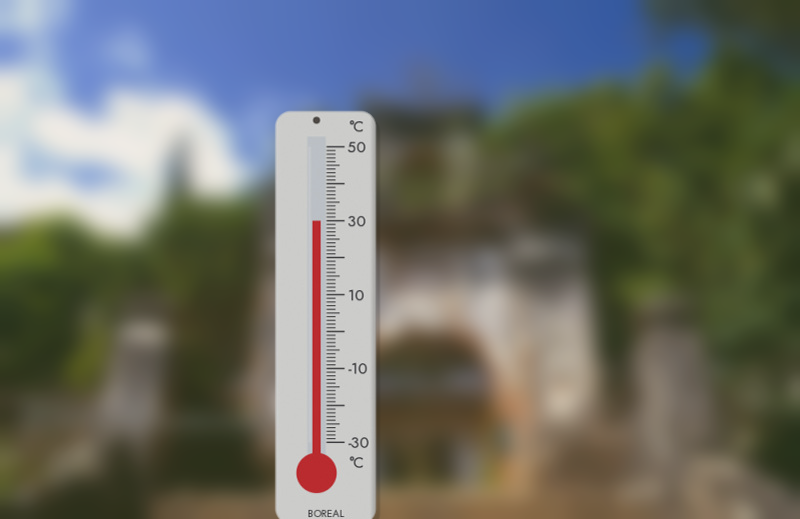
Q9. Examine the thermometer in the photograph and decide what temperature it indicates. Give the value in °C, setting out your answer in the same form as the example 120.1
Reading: 30
